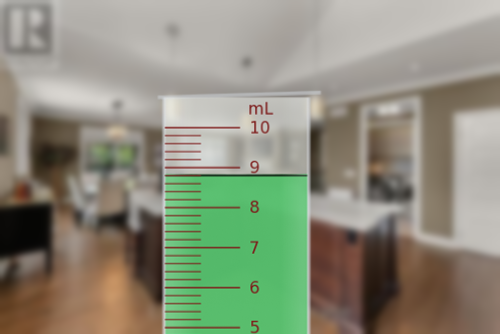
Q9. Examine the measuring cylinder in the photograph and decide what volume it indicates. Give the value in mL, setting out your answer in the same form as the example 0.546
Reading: 8.8
